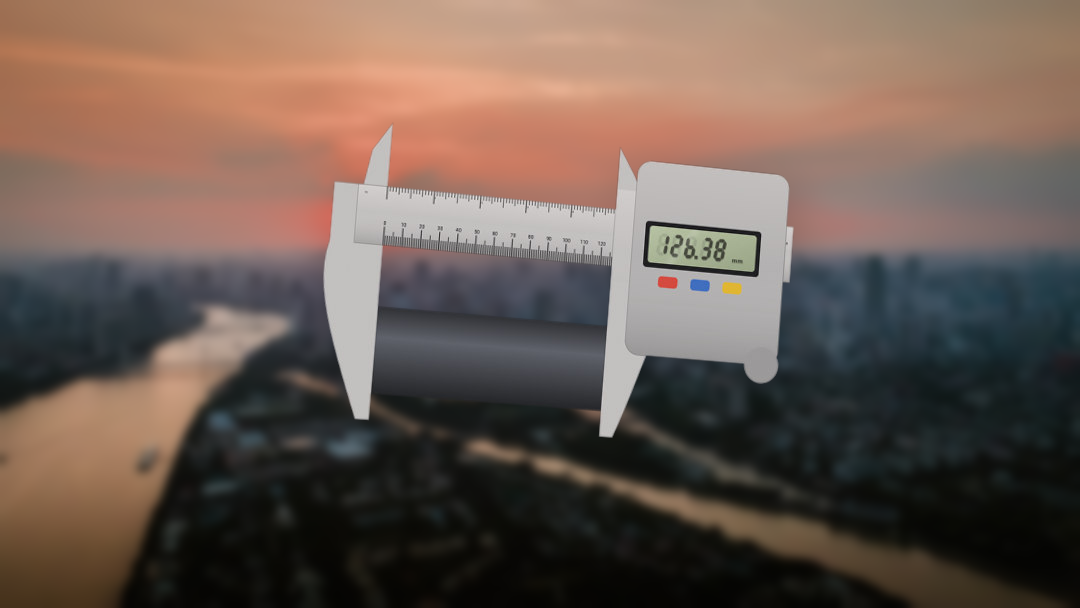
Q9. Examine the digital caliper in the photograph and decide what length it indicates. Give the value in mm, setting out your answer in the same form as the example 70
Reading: 126.38
